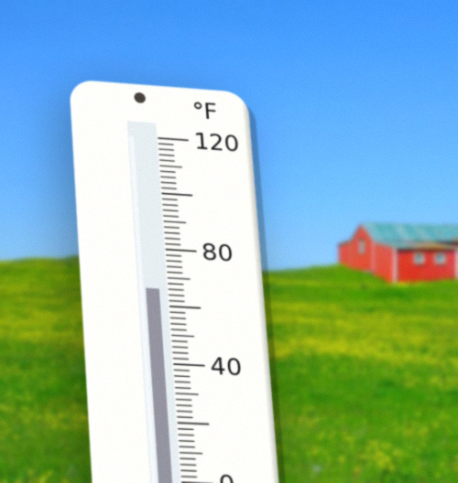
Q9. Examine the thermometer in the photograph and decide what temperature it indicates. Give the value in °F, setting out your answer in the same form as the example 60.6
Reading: 66
